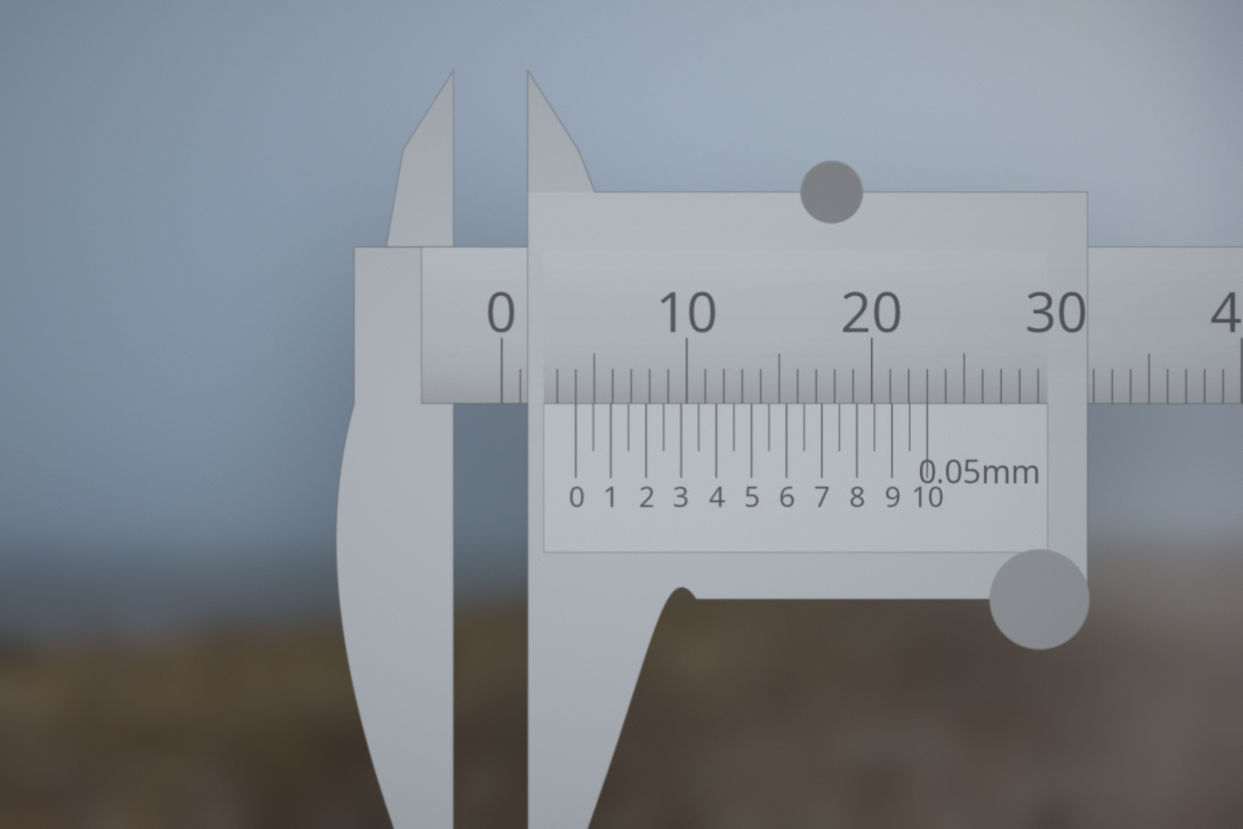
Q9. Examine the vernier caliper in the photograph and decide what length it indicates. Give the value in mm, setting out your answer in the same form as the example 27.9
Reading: 4.0
